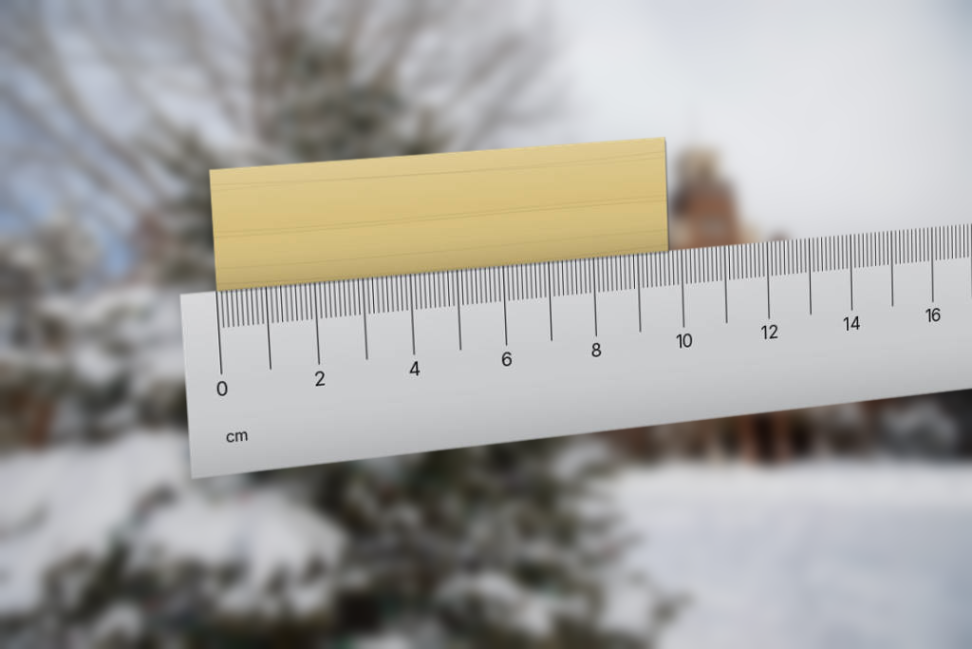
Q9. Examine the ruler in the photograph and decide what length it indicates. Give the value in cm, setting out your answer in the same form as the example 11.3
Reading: 9.7
